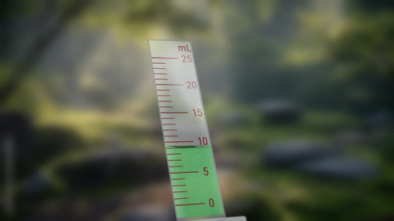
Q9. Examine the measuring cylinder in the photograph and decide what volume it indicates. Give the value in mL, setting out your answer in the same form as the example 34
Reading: 9
